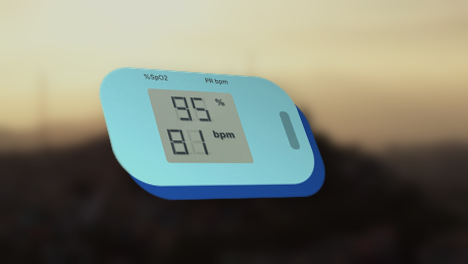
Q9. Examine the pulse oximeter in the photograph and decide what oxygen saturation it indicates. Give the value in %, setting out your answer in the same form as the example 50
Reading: 95
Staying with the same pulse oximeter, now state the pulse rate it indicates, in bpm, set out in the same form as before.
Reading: 81
